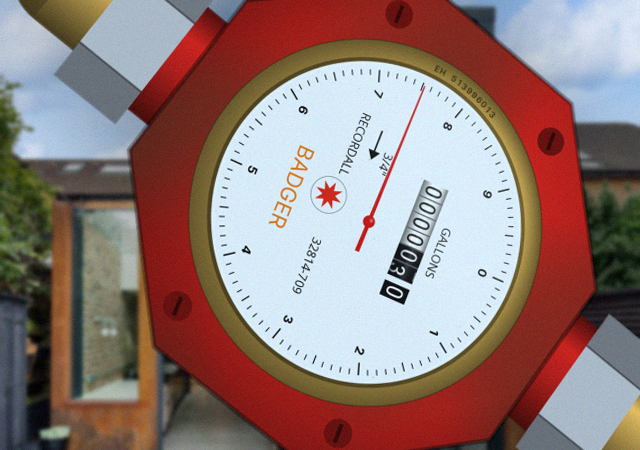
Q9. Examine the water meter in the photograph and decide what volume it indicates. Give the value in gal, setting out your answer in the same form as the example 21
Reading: 27.5
